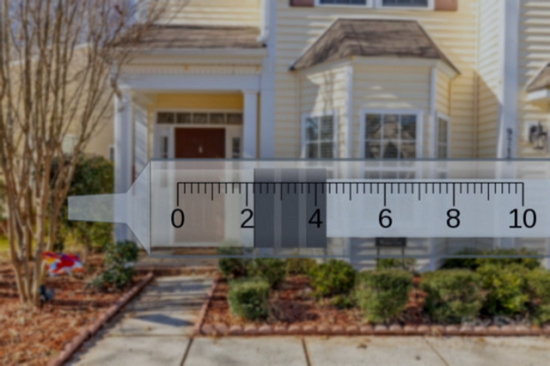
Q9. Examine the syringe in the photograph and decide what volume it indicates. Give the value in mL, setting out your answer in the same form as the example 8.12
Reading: 2.2
